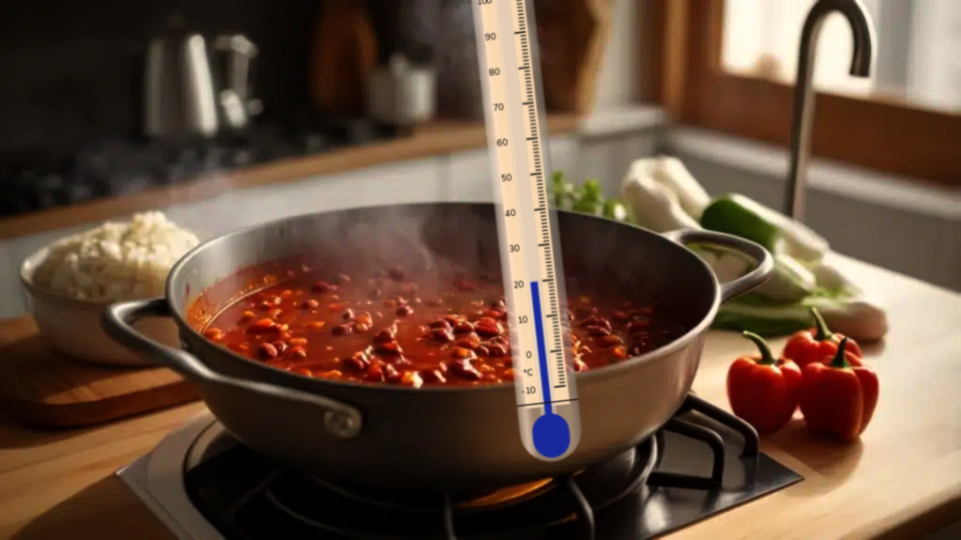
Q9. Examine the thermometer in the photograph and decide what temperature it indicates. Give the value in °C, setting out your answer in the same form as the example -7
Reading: 20
